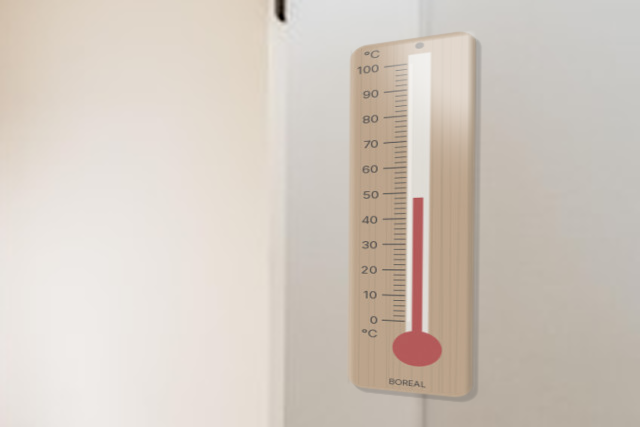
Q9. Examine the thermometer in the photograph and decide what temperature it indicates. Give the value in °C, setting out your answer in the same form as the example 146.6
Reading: 48
